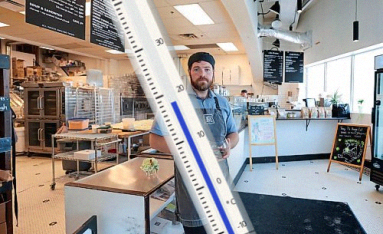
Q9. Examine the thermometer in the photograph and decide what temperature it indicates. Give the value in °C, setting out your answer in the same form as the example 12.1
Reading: 18
